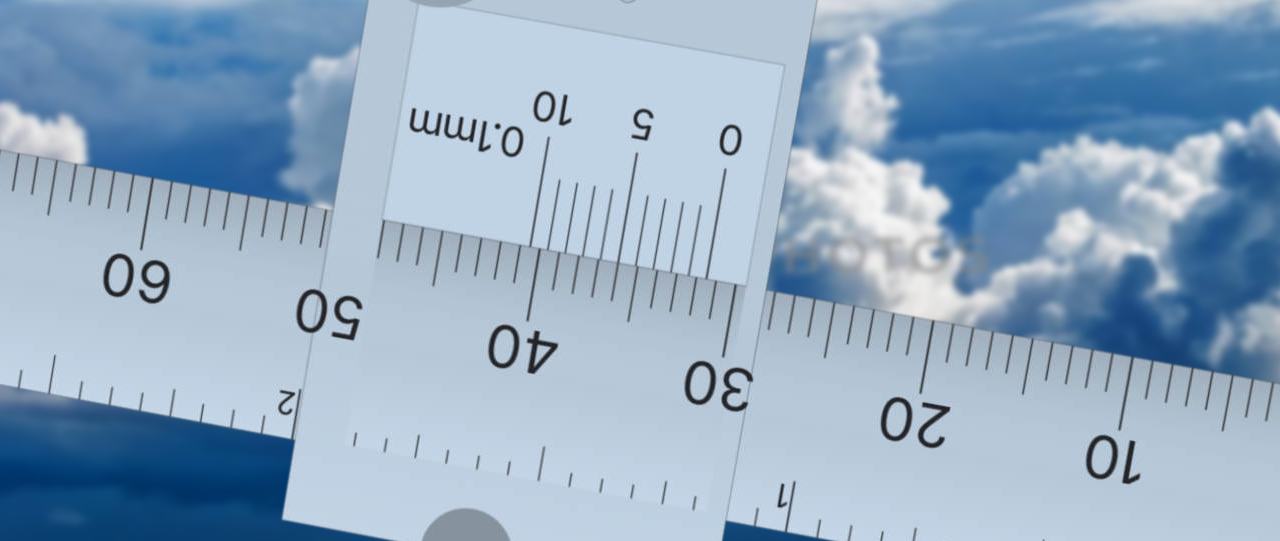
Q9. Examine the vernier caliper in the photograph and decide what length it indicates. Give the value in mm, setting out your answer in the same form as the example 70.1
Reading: 31.5
